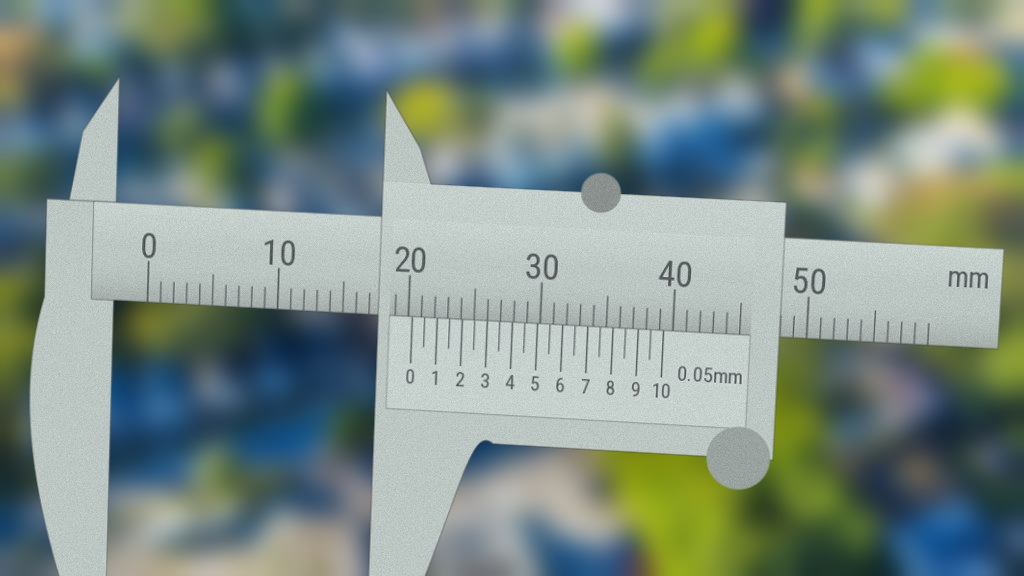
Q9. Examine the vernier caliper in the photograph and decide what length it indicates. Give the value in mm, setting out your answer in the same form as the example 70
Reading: 20.3
